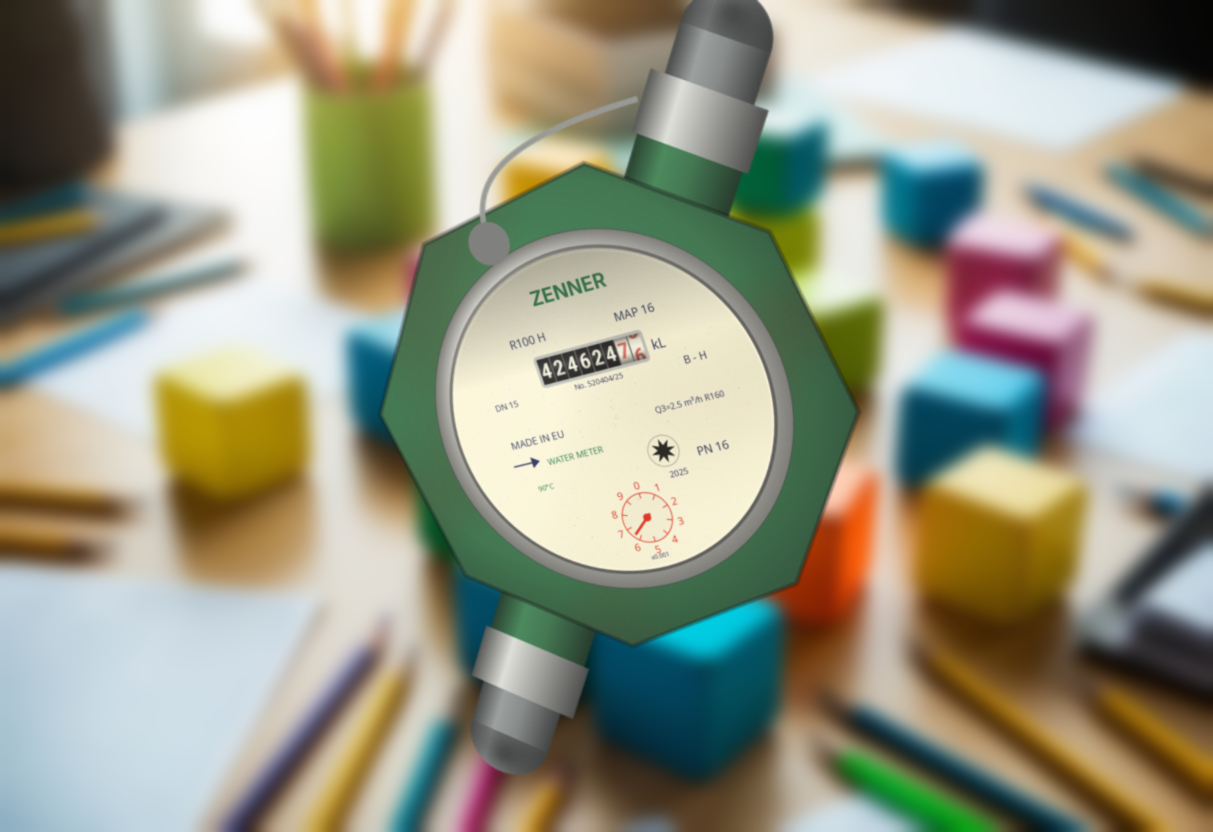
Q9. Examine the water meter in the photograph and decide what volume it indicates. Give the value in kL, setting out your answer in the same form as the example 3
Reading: 424624.756
